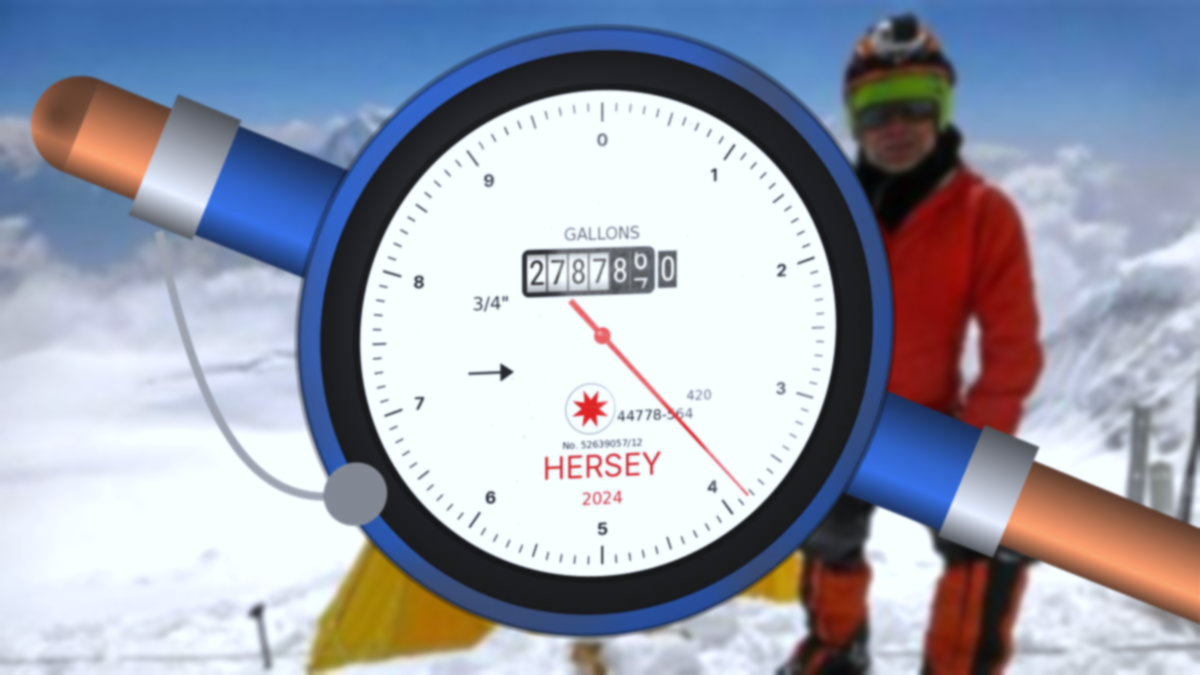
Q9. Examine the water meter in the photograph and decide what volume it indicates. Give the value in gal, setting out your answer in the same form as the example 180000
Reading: 2787863.8
